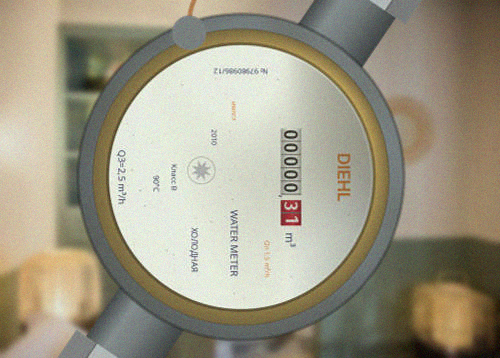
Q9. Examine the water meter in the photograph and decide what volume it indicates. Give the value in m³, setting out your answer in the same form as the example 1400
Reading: 0.31
